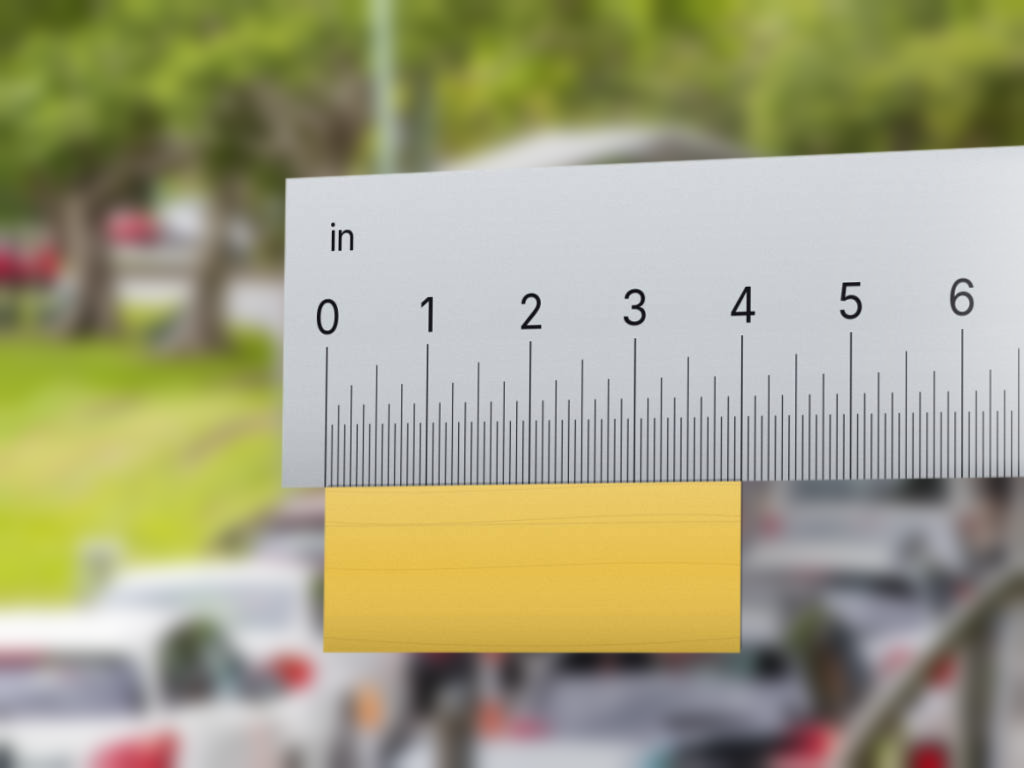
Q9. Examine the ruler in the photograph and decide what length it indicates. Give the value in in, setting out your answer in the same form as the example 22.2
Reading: 4
